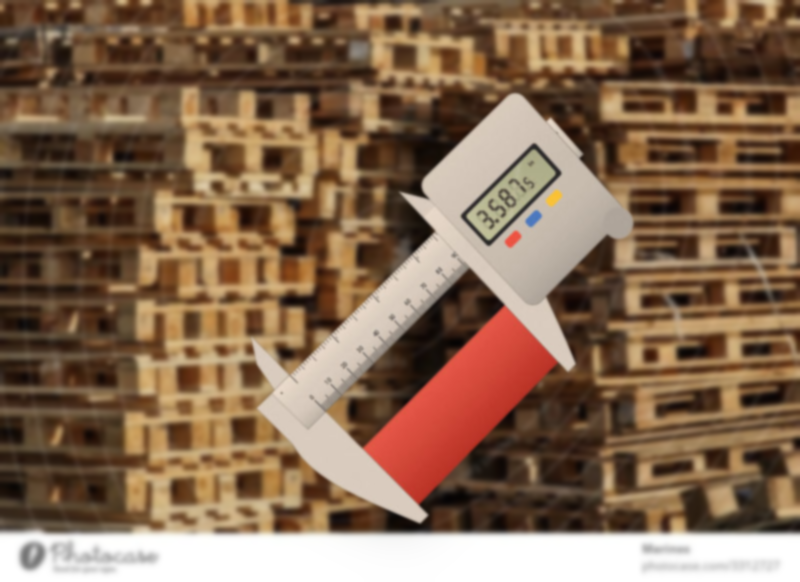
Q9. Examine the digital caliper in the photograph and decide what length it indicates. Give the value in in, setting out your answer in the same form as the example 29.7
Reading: 3.5875
